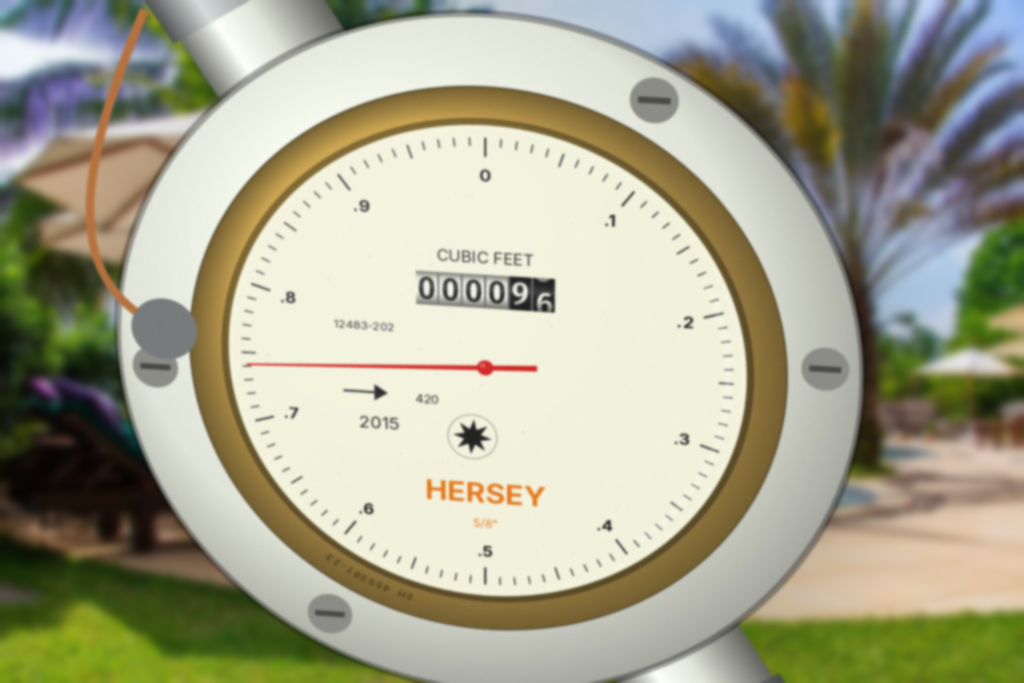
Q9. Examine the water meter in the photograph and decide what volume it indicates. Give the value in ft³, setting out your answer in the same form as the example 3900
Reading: 95.74
